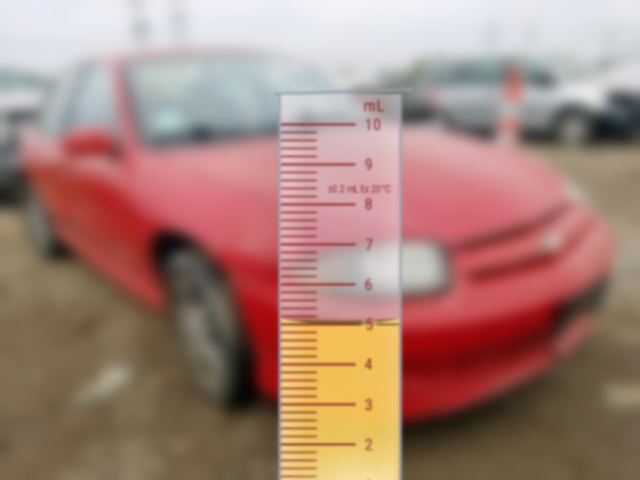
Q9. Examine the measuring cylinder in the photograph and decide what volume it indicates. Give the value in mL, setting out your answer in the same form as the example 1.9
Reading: 5
